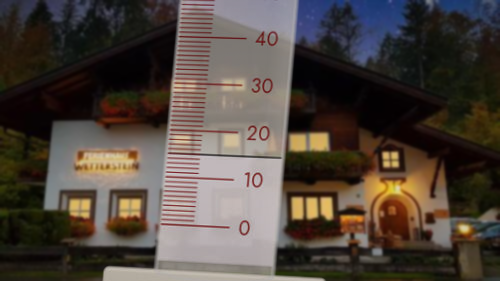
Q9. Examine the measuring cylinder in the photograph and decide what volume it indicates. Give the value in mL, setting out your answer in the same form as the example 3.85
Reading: 15
